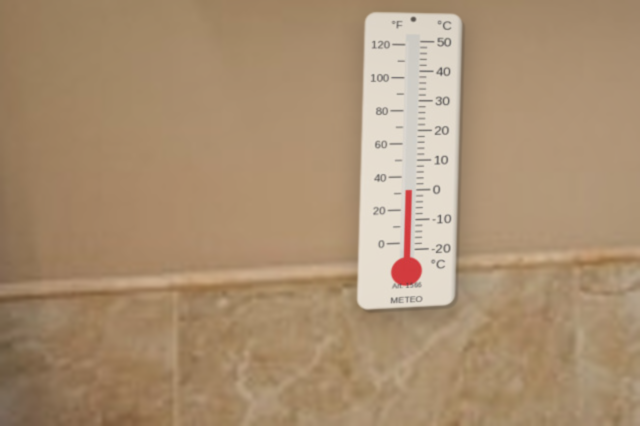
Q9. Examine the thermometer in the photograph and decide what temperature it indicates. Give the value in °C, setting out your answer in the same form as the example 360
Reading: 0
